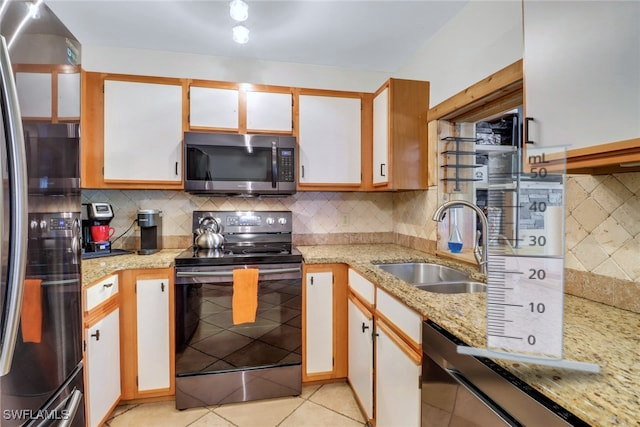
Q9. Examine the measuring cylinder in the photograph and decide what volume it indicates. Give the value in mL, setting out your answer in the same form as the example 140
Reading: 25
